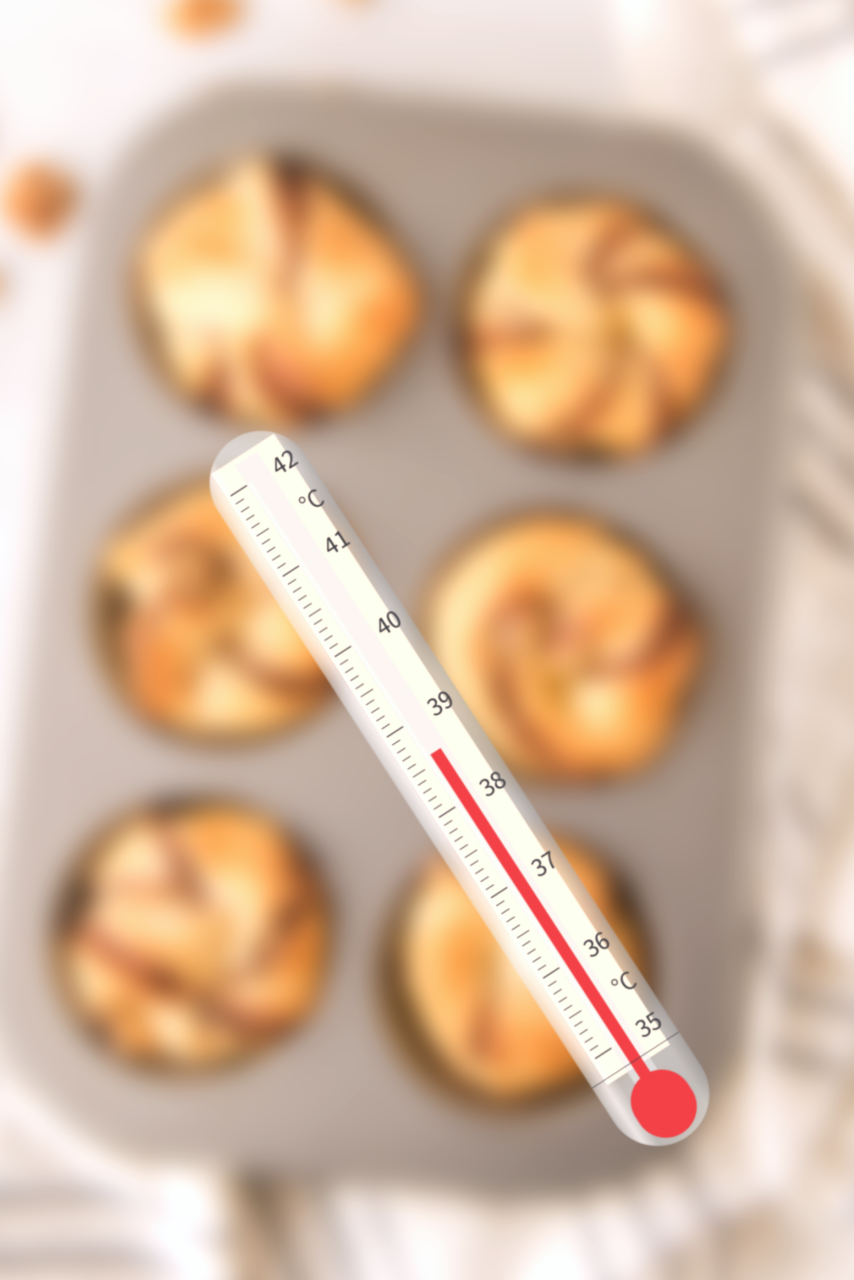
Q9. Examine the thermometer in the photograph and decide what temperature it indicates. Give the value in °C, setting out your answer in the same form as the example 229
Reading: 38.6
